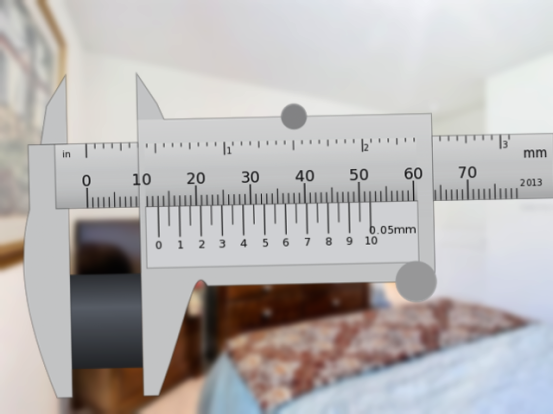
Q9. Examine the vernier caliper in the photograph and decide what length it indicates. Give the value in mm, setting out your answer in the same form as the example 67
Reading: 13.0
